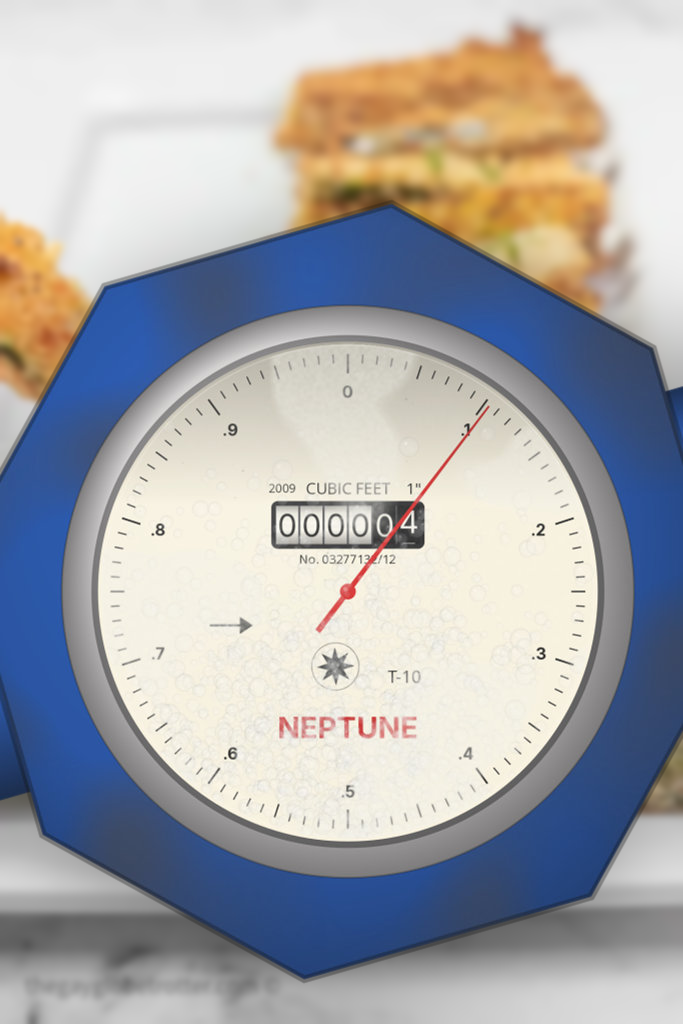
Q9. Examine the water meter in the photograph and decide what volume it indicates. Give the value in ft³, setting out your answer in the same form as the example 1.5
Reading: 4.10
